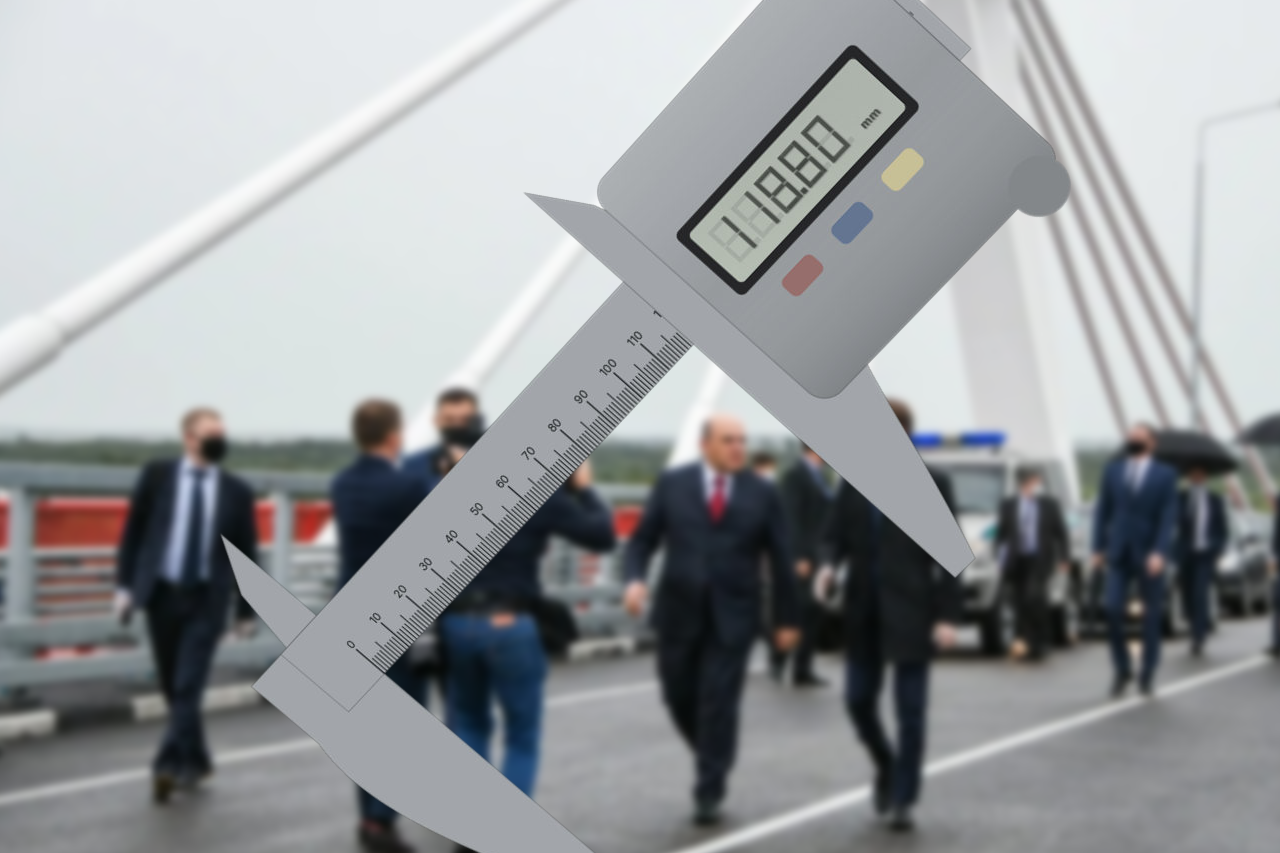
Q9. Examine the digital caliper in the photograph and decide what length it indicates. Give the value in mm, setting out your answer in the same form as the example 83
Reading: 118.80
